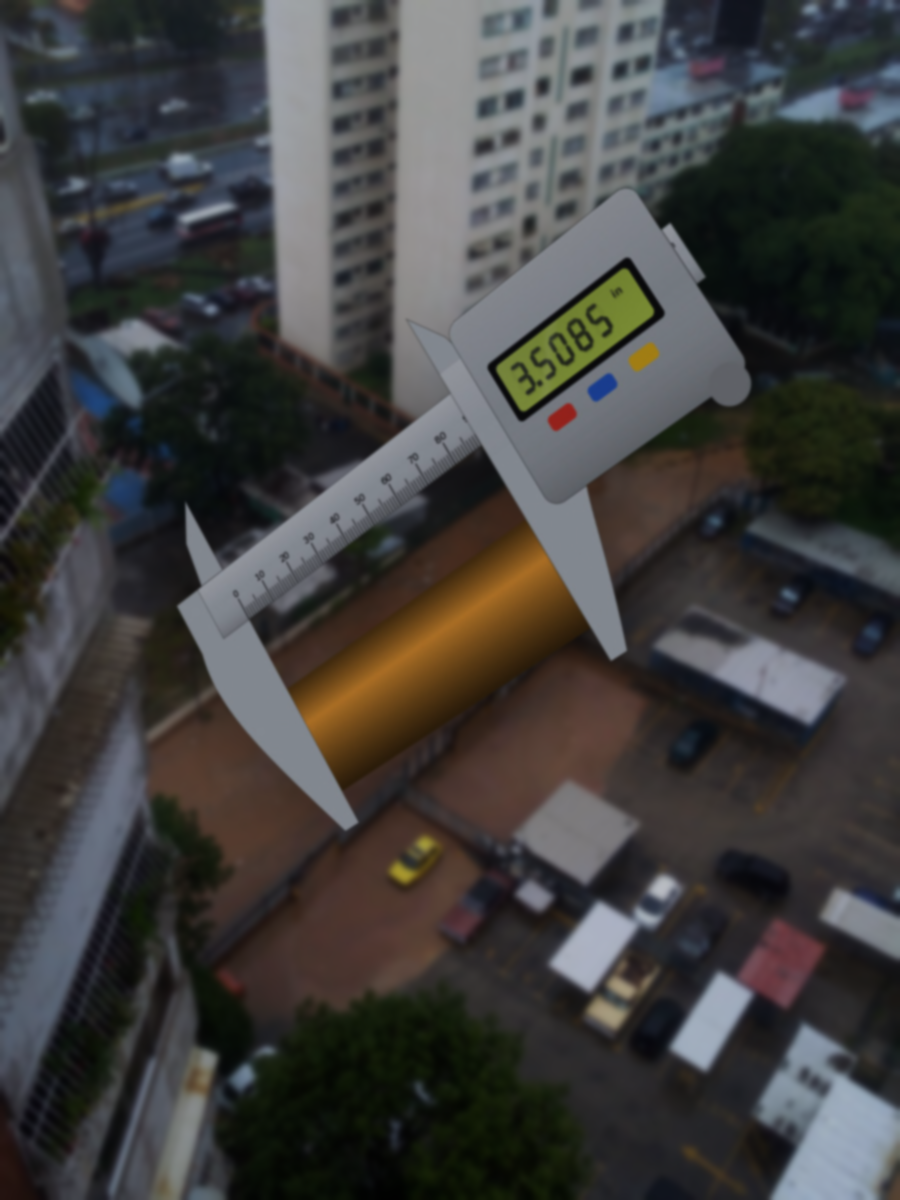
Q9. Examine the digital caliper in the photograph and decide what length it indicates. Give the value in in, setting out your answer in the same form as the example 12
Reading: 3.5085
